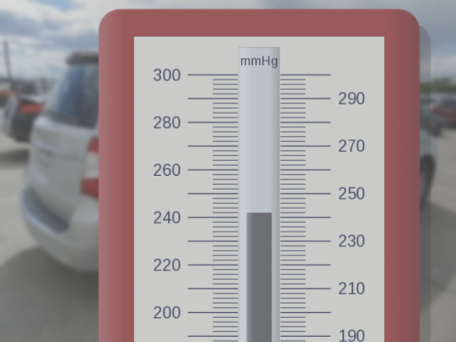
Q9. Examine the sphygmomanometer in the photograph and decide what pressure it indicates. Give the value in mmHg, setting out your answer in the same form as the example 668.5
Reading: 242
